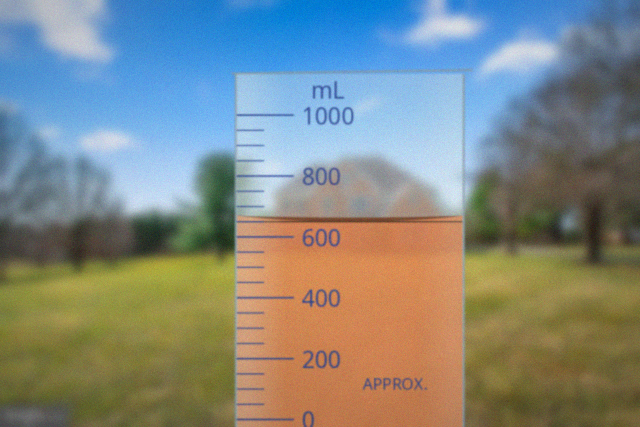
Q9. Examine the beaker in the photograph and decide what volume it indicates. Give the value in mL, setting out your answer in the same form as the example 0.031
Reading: 650
